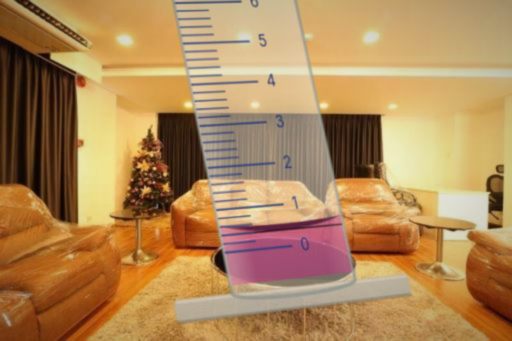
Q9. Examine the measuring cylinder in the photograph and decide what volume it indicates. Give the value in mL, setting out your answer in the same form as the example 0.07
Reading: 0.4
